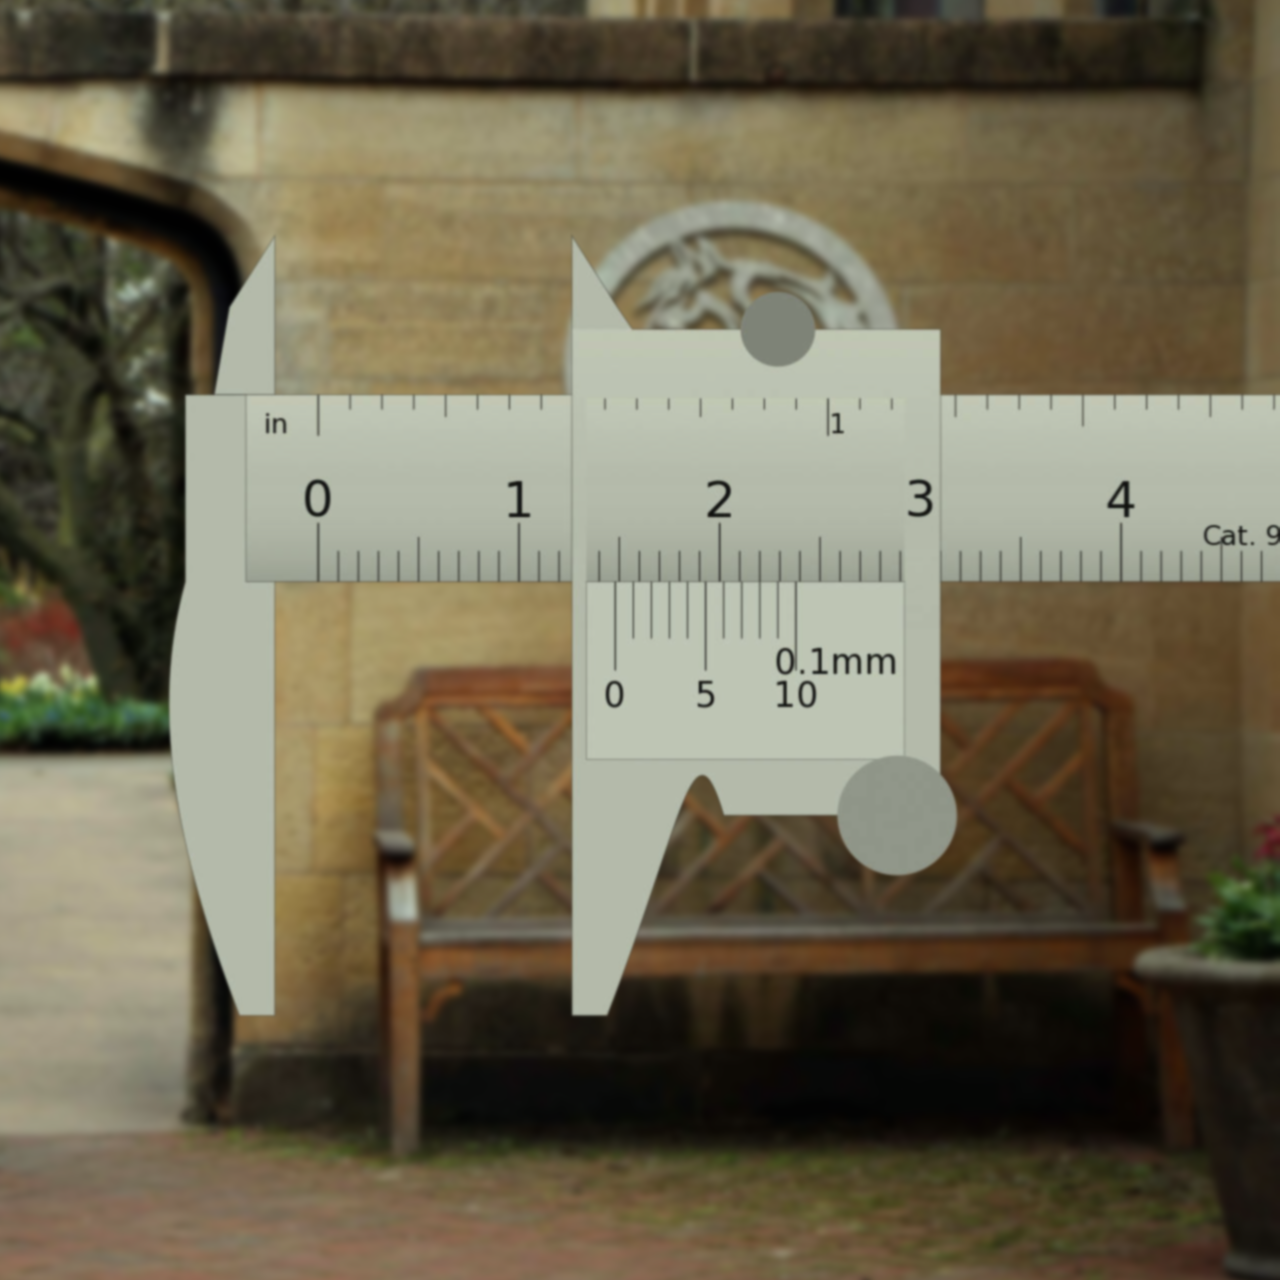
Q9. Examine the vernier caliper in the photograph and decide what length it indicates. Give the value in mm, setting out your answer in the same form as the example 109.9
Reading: 14.8
